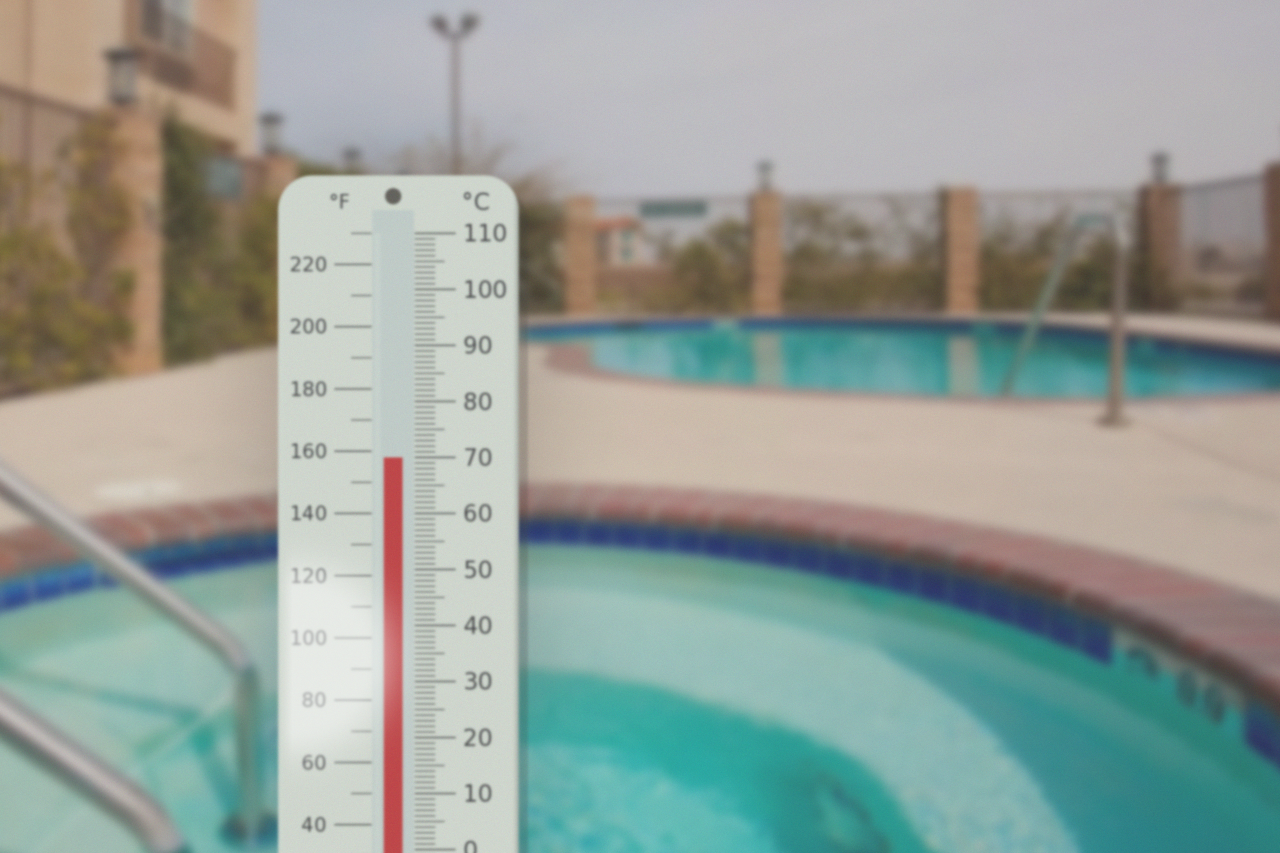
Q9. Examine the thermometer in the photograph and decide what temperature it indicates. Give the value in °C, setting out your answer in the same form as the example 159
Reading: 70
